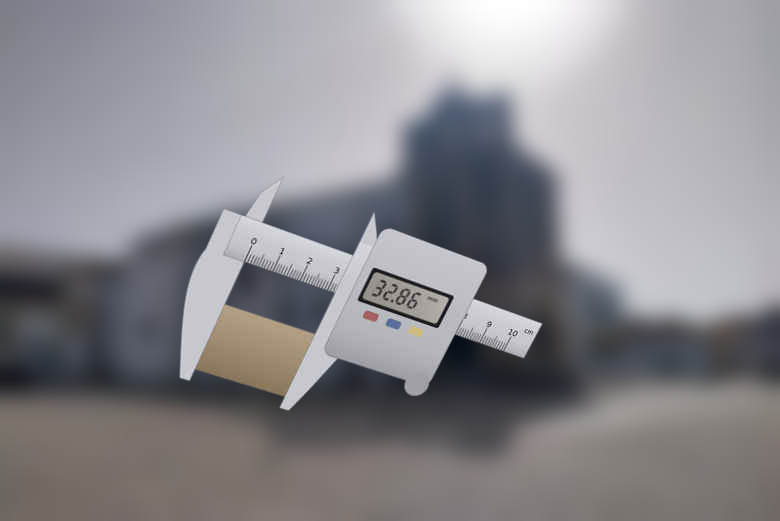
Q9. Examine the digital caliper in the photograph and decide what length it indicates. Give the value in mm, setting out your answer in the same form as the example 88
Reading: 32.86
